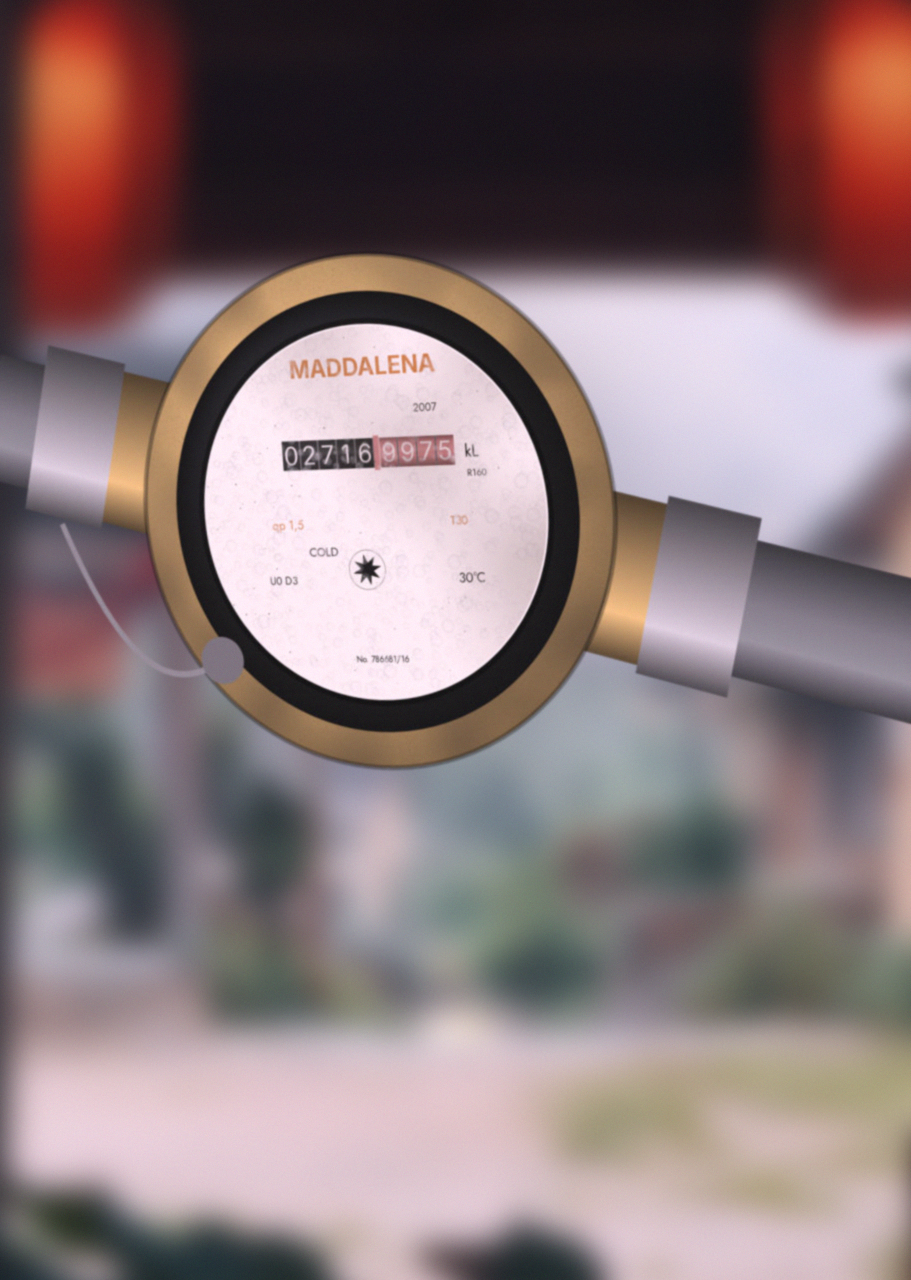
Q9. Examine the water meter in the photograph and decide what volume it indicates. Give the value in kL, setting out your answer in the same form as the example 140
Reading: 2716.9975
